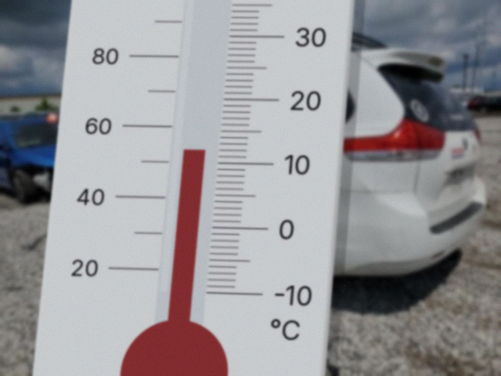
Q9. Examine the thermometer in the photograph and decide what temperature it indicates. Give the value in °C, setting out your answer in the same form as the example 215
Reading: 12
